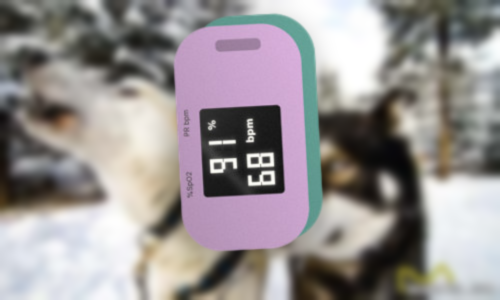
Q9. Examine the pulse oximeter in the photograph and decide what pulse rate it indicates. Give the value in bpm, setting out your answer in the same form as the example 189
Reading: 68
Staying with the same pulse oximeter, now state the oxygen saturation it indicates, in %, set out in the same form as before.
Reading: 91
